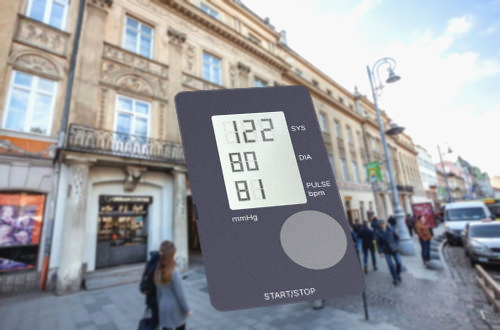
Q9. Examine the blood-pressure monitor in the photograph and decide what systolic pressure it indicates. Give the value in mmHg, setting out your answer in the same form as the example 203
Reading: 122
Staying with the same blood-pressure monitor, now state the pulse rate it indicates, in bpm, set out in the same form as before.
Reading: 81
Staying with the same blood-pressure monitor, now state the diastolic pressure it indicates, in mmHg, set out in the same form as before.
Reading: 80
